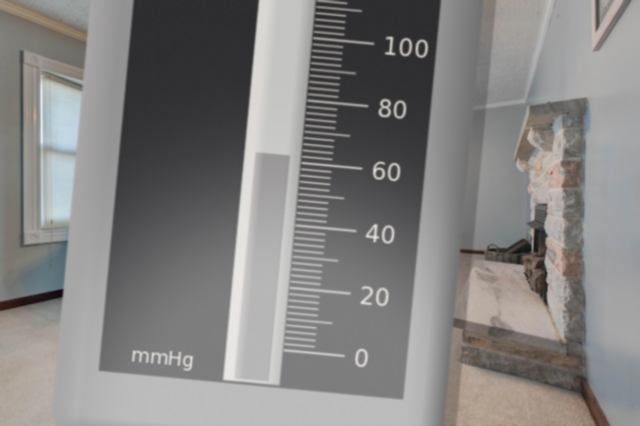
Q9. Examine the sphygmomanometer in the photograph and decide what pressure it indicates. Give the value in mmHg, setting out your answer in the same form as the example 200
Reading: 62
